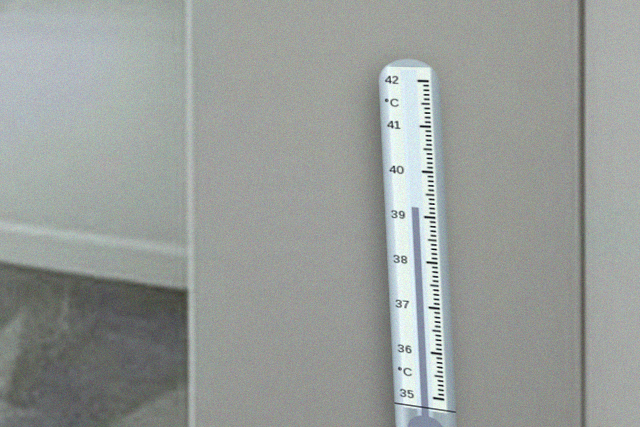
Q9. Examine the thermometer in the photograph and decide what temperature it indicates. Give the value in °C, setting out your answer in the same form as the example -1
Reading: 39.2
